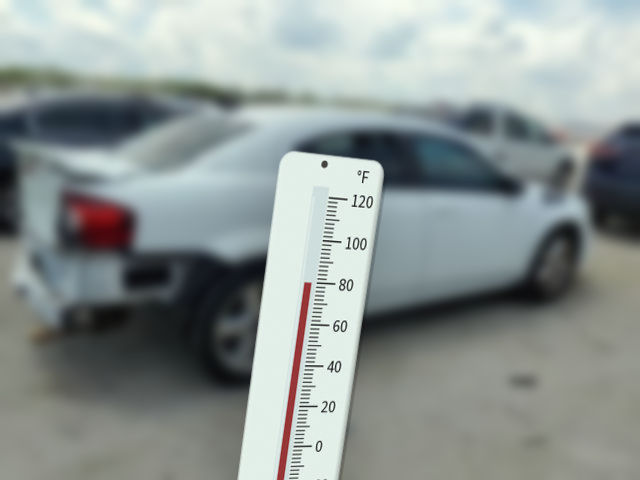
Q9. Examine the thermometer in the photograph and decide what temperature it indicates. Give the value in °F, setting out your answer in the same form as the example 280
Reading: 80
